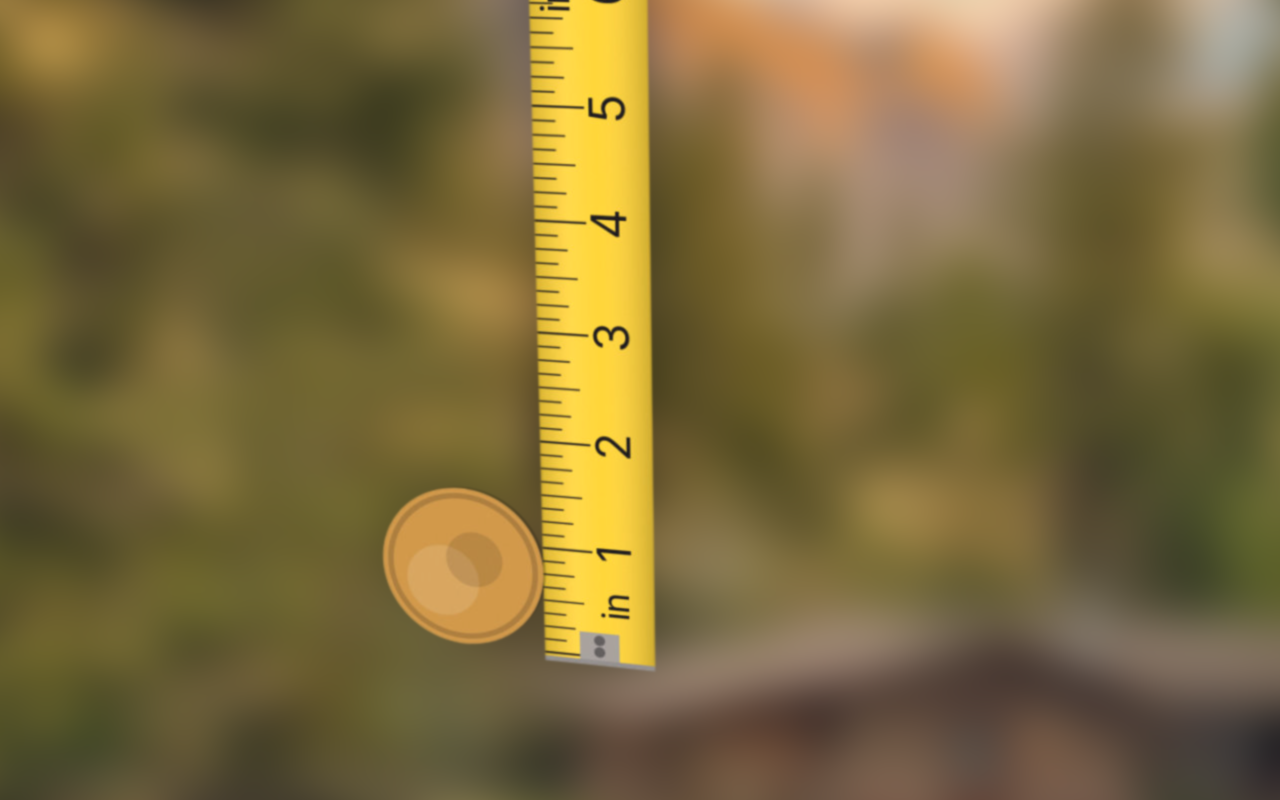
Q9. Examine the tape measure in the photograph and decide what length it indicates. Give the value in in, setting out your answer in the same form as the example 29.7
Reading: 1.5
